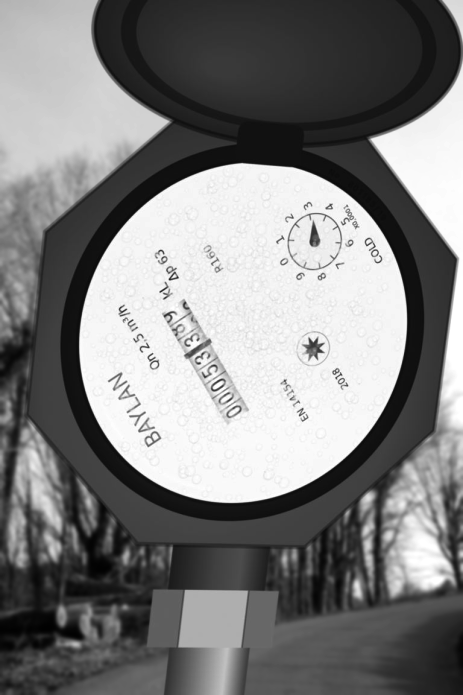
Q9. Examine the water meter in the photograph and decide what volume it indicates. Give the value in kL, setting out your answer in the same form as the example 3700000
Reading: 53.3893
